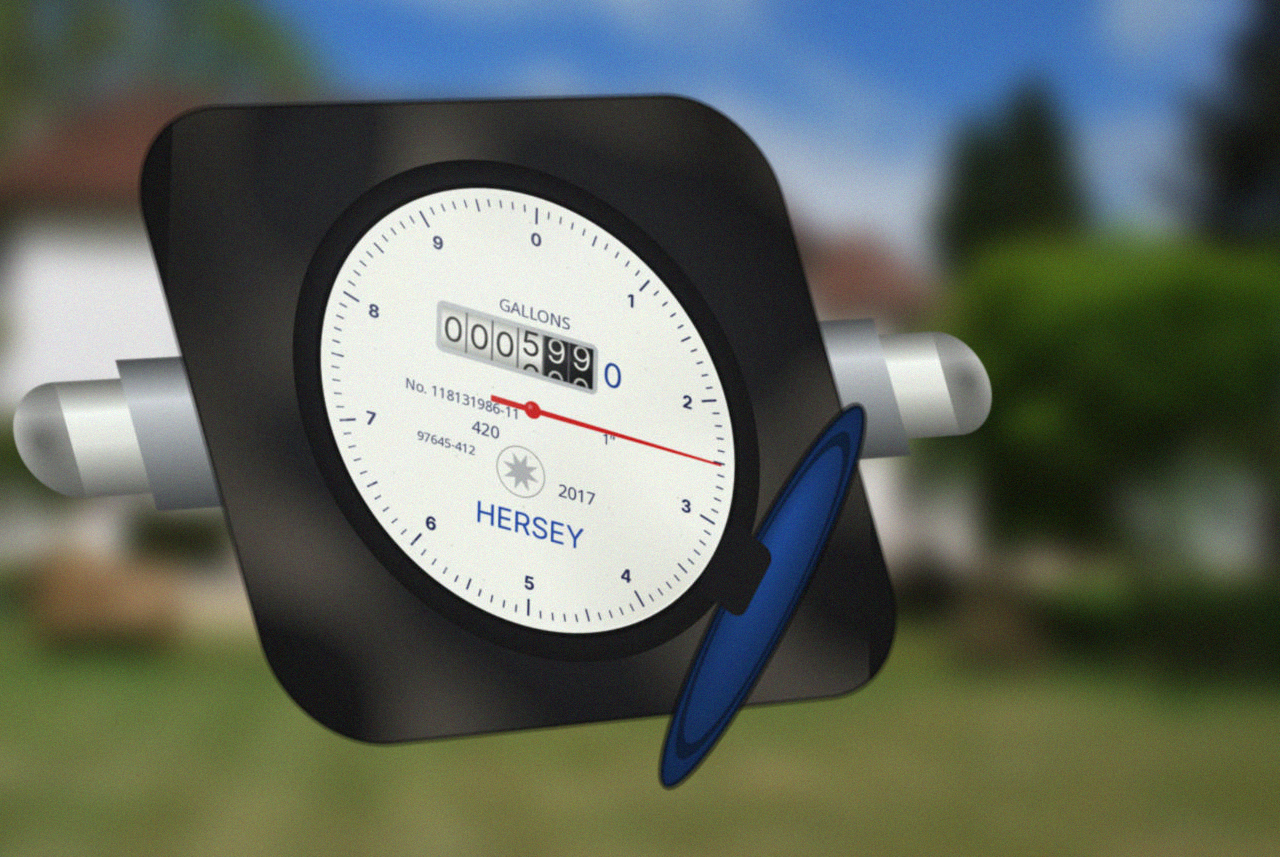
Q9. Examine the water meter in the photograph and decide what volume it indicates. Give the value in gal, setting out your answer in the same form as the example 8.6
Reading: 5992.5
